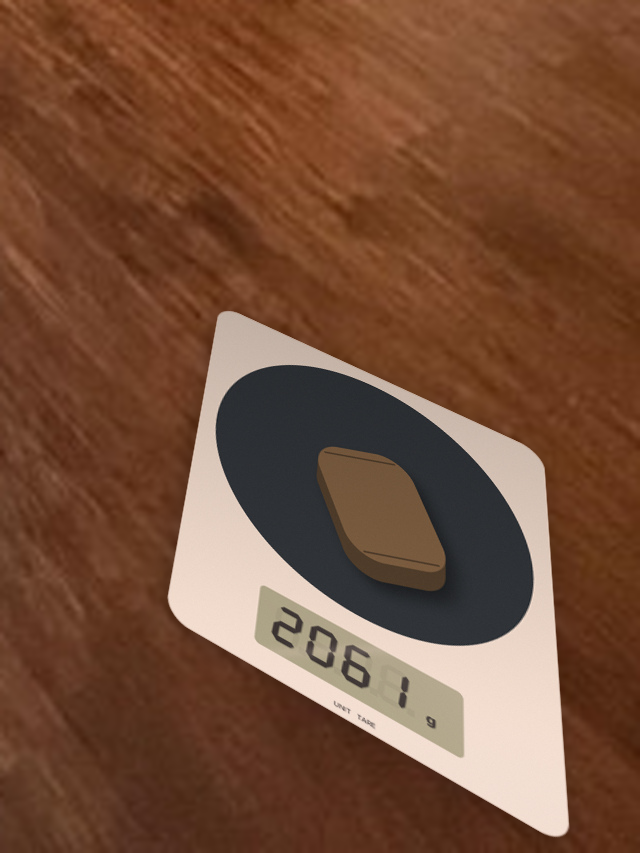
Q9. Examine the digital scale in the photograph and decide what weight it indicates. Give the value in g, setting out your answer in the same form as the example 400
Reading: 2061
